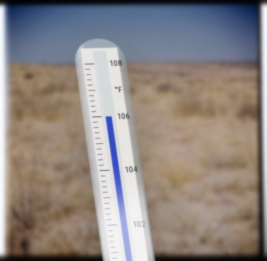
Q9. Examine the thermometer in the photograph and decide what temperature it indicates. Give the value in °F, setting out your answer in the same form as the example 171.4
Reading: 106
